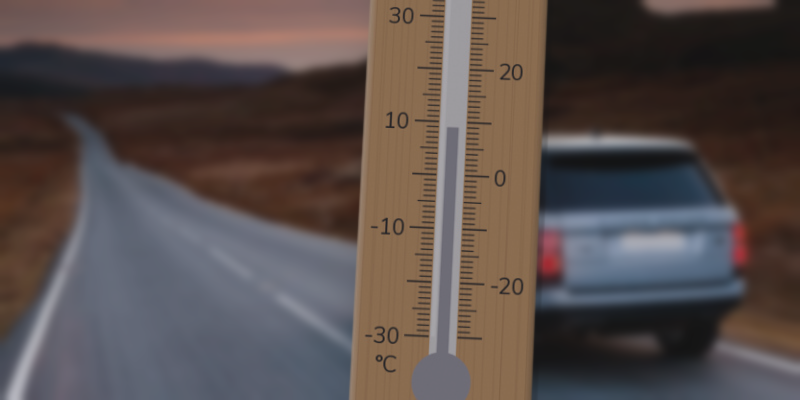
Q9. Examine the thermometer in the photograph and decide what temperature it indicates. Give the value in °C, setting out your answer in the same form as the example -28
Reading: 9
